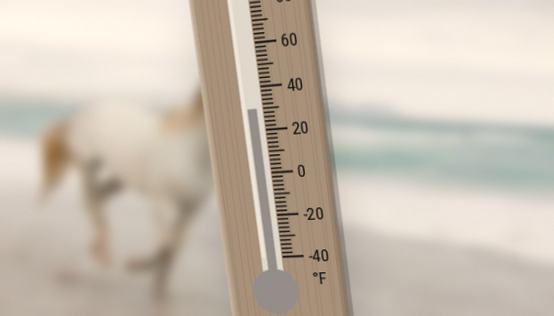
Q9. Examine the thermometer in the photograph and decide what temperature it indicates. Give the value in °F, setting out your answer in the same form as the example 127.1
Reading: 30
